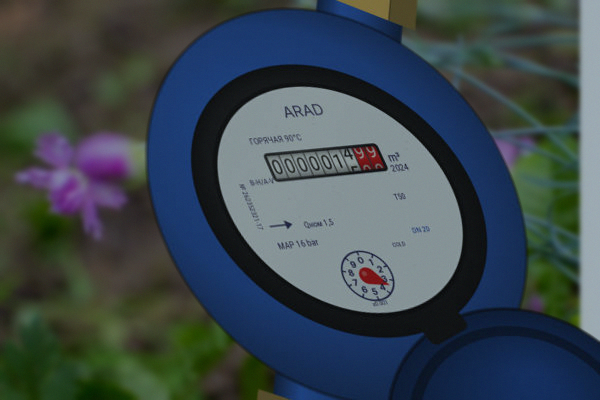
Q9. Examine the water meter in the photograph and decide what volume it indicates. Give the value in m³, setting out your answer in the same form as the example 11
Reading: 14.993
